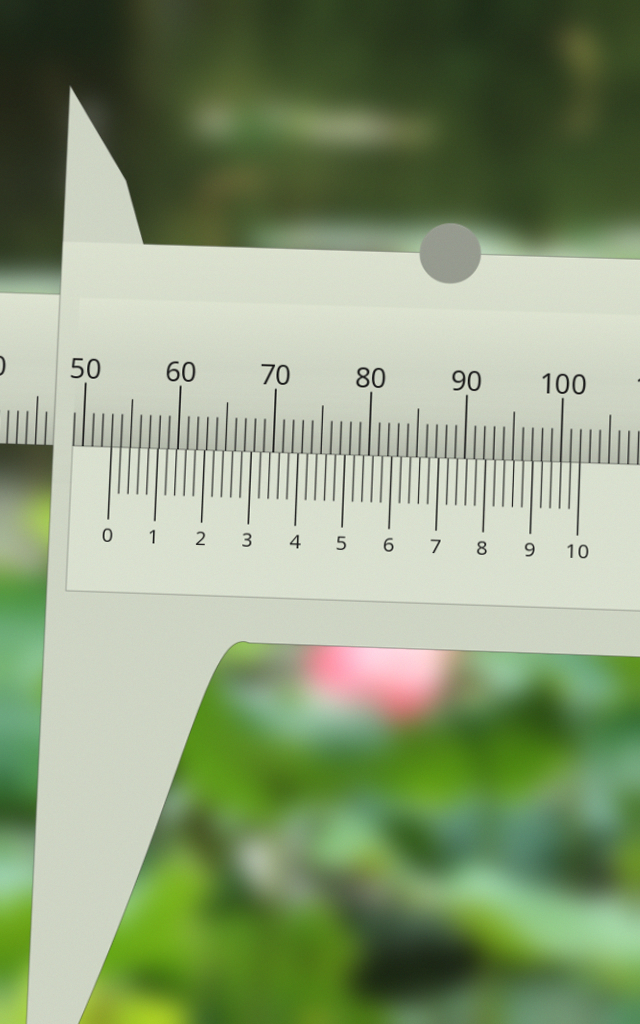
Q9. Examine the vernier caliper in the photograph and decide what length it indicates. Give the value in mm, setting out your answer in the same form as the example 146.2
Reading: 53.0
